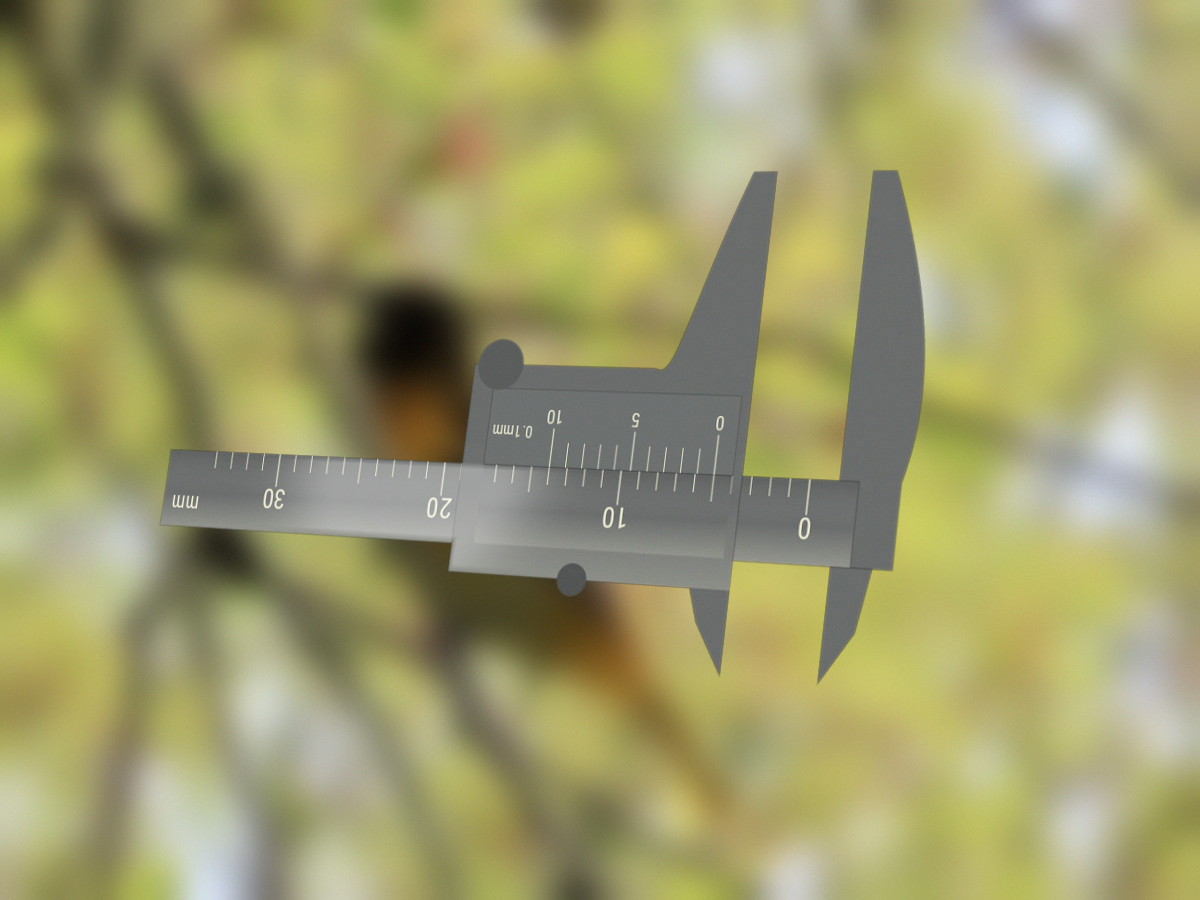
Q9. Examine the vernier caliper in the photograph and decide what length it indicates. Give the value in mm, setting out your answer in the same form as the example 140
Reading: 5.0
